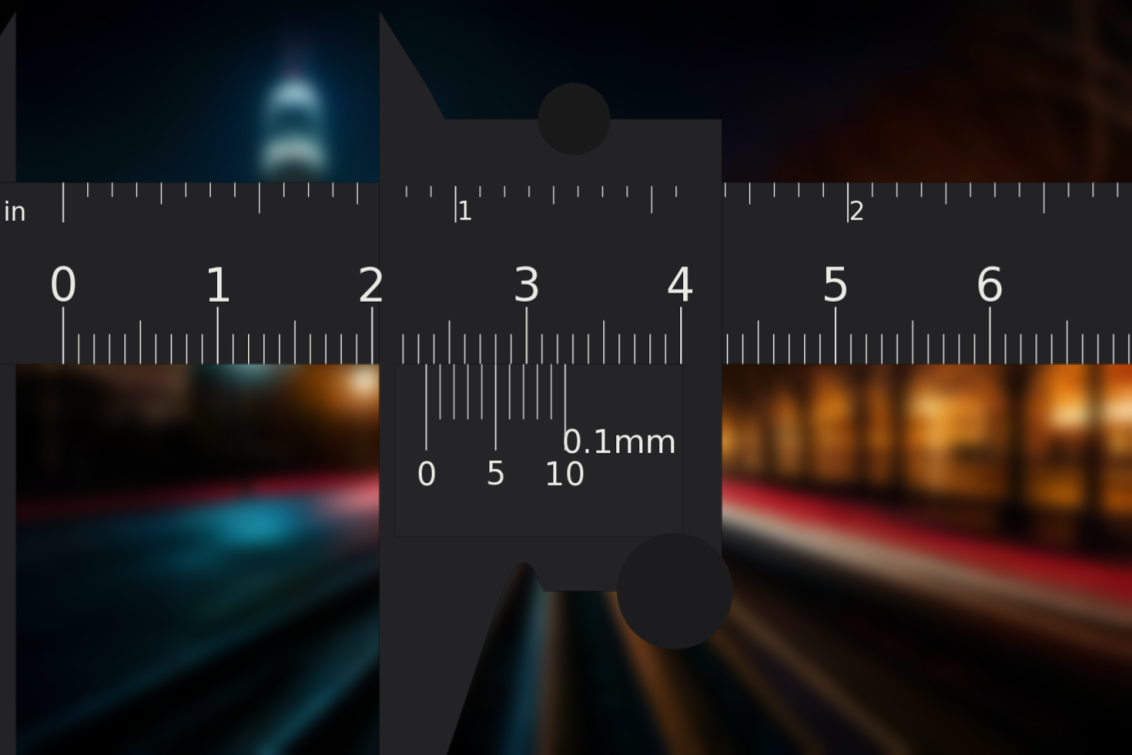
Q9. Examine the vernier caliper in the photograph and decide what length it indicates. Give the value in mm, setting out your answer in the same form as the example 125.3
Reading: 23.5
